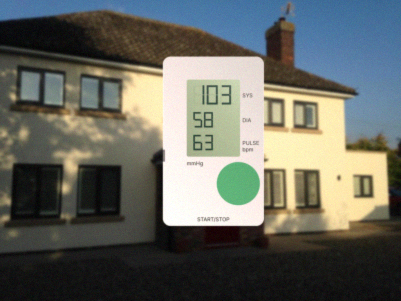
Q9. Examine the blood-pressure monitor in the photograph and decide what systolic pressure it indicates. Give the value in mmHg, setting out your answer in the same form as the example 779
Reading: 103
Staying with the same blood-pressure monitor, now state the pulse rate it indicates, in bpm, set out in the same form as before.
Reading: 63
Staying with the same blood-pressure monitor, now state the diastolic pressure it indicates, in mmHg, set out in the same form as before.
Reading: 58
